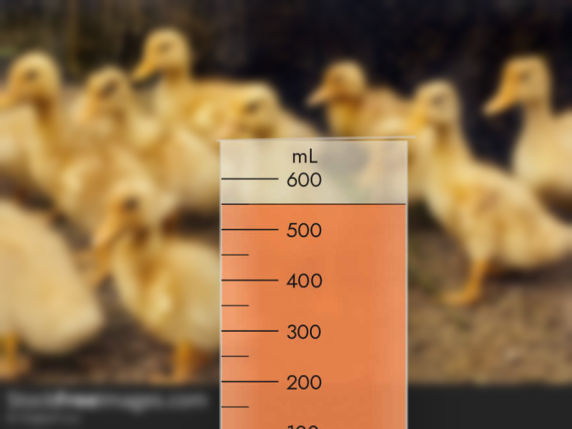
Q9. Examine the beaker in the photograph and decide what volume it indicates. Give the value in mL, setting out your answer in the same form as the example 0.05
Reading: 550
